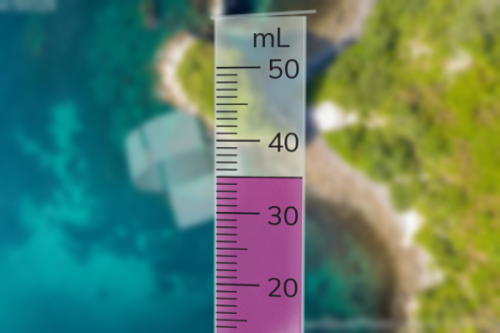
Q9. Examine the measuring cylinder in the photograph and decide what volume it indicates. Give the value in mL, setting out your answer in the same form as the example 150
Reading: 35
